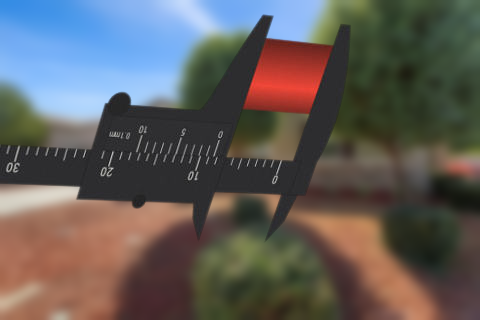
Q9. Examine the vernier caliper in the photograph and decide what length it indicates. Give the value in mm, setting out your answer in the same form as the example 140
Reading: 8.4
